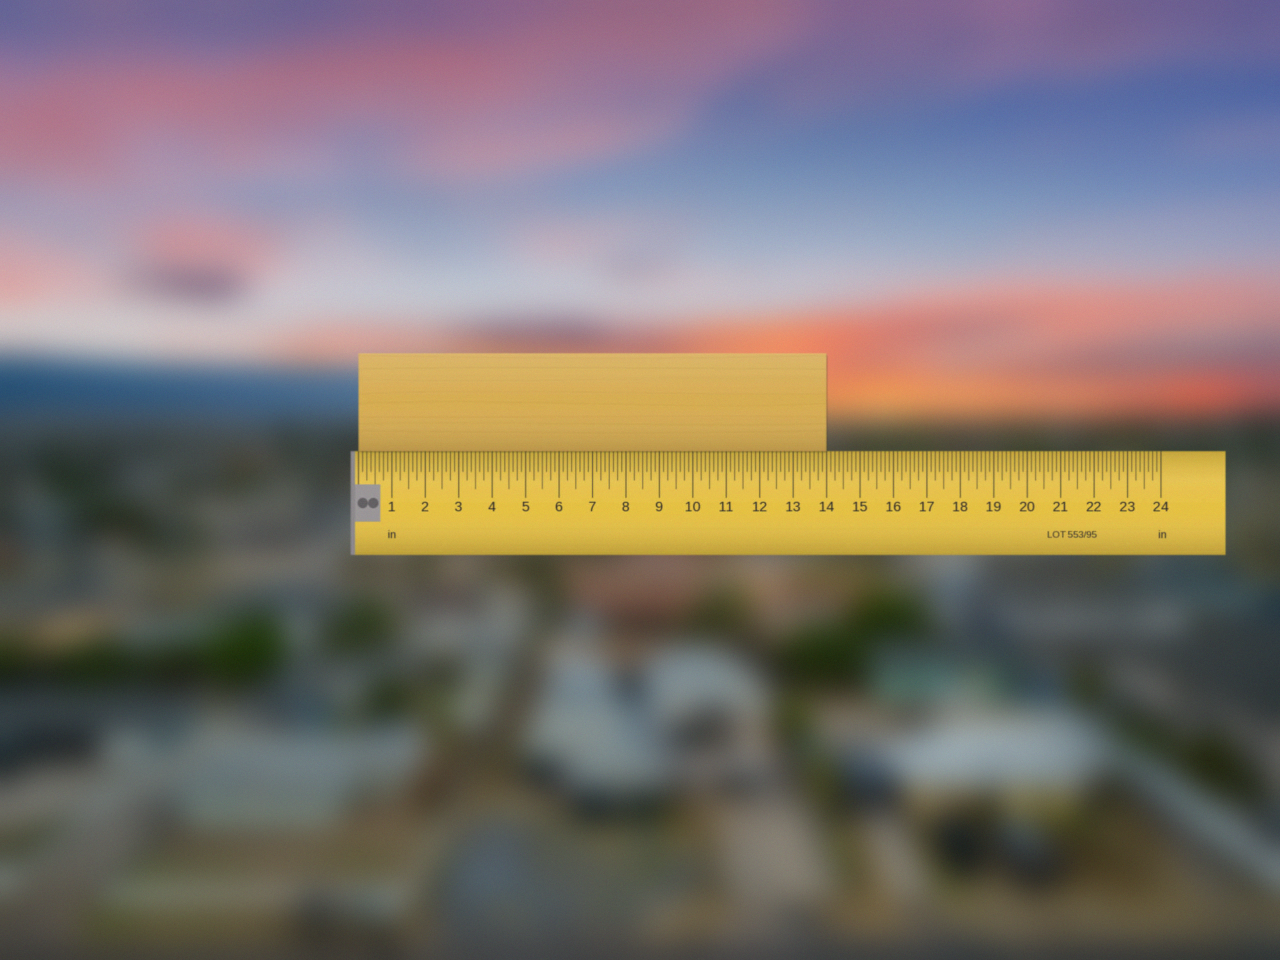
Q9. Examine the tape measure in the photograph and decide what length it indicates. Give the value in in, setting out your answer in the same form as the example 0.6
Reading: 14
